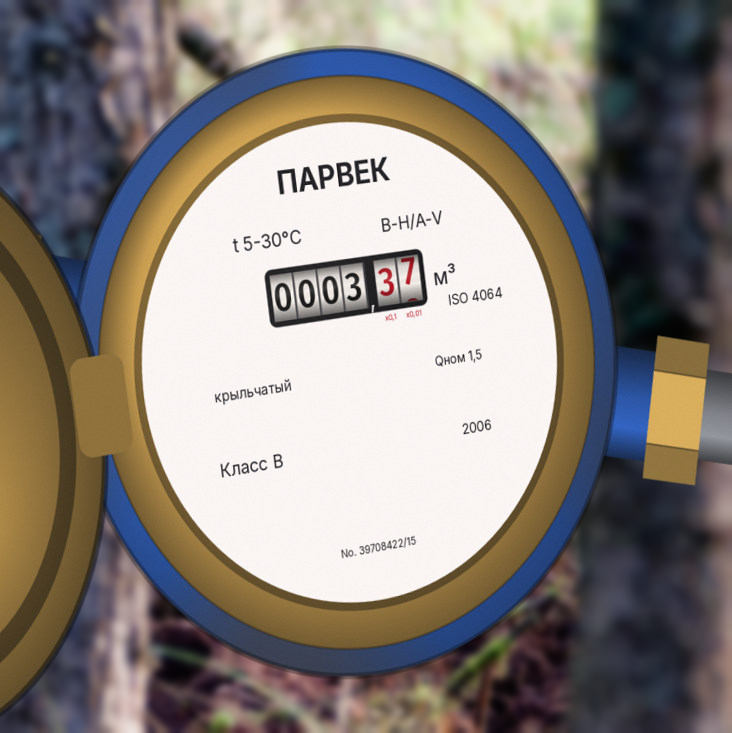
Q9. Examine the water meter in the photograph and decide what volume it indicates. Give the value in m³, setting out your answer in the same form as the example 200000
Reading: 3.37
